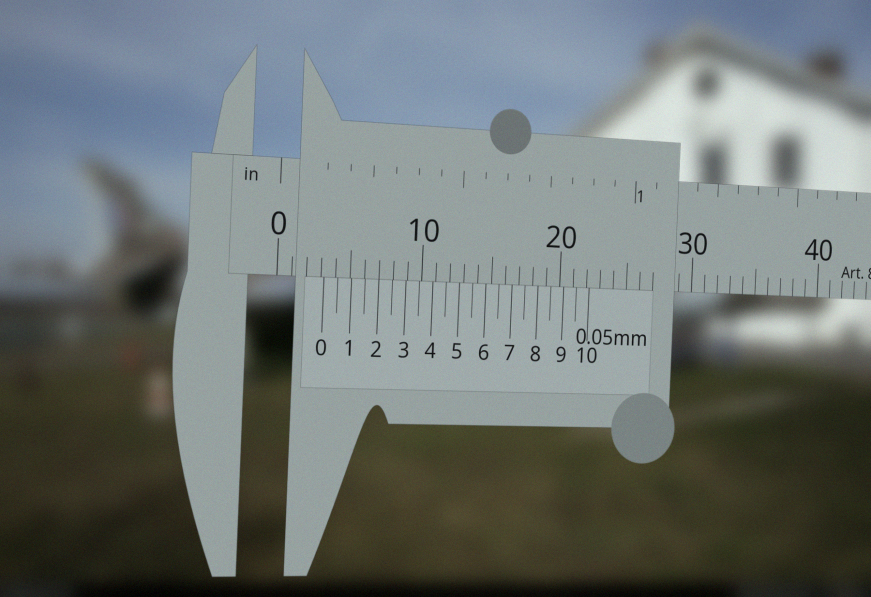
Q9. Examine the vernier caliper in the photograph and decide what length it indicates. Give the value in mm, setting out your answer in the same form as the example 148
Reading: 3.2
